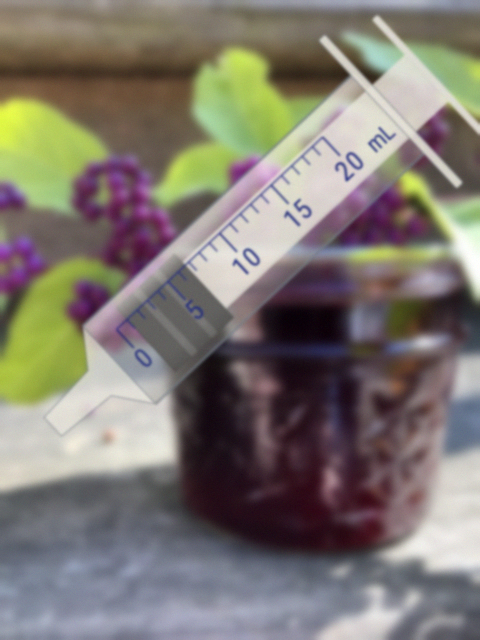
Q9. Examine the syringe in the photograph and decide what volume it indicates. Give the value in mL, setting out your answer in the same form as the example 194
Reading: 1
